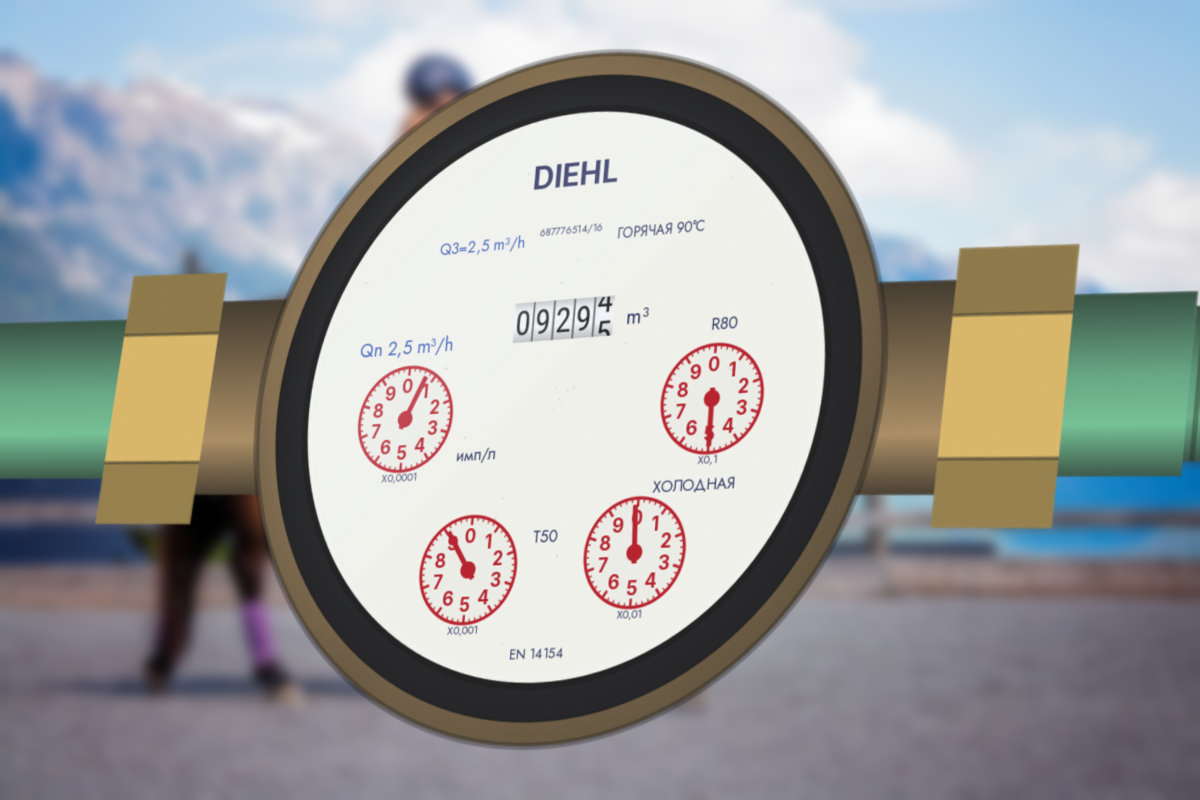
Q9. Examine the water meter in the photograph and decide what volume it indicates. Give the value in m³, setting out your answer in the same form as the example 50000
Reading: 9294.4990
